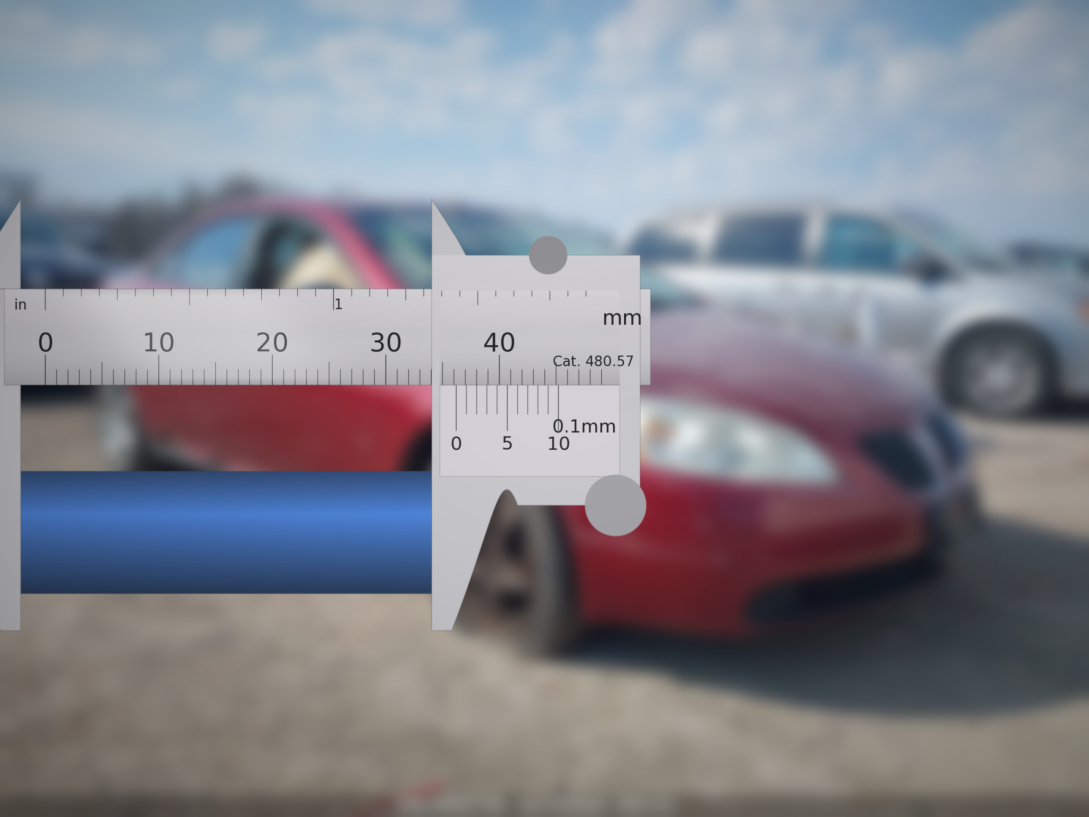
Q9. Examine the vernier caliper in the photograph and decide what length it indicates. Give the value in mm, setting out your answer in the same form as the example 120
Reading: 36.2
